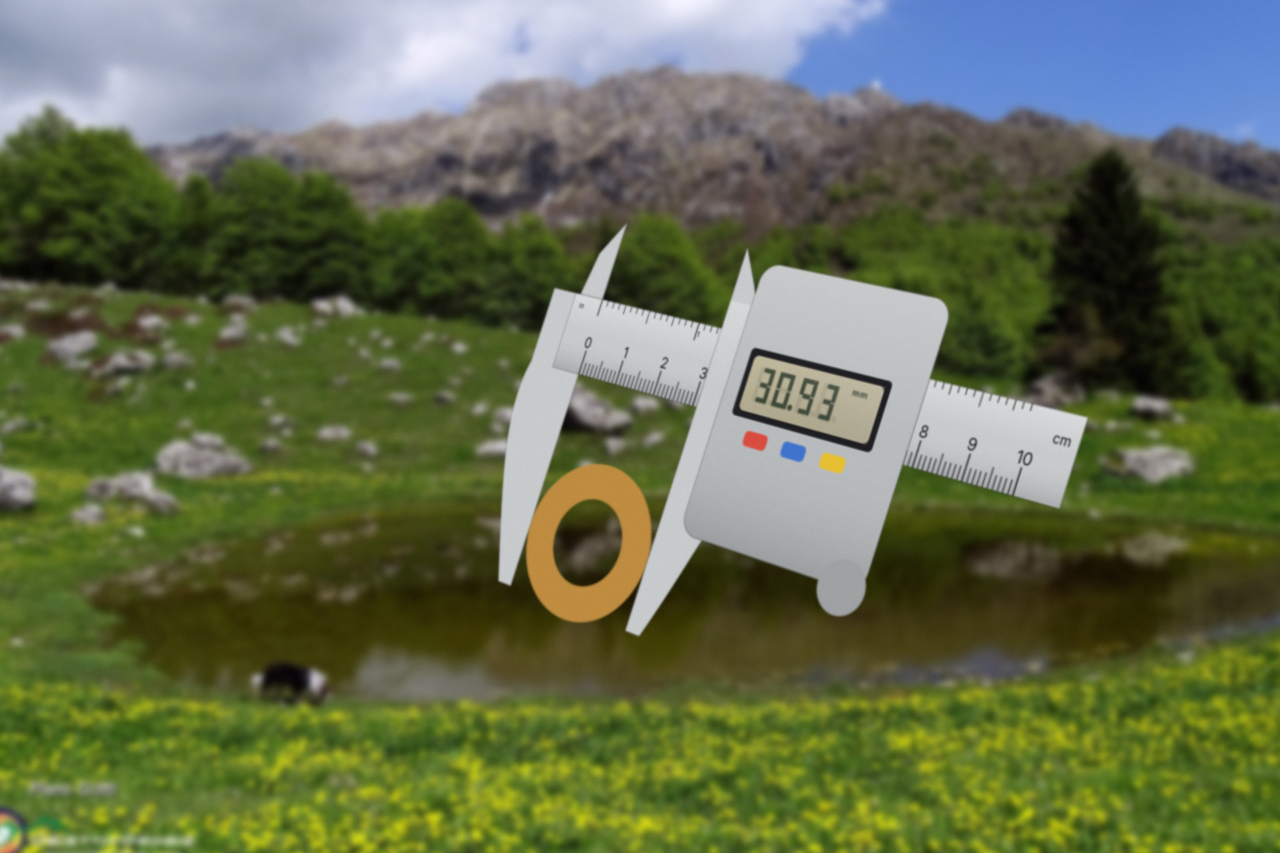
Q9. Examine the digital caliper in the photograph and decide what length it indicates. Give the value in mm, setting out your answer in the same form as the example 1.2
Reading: 30.93
